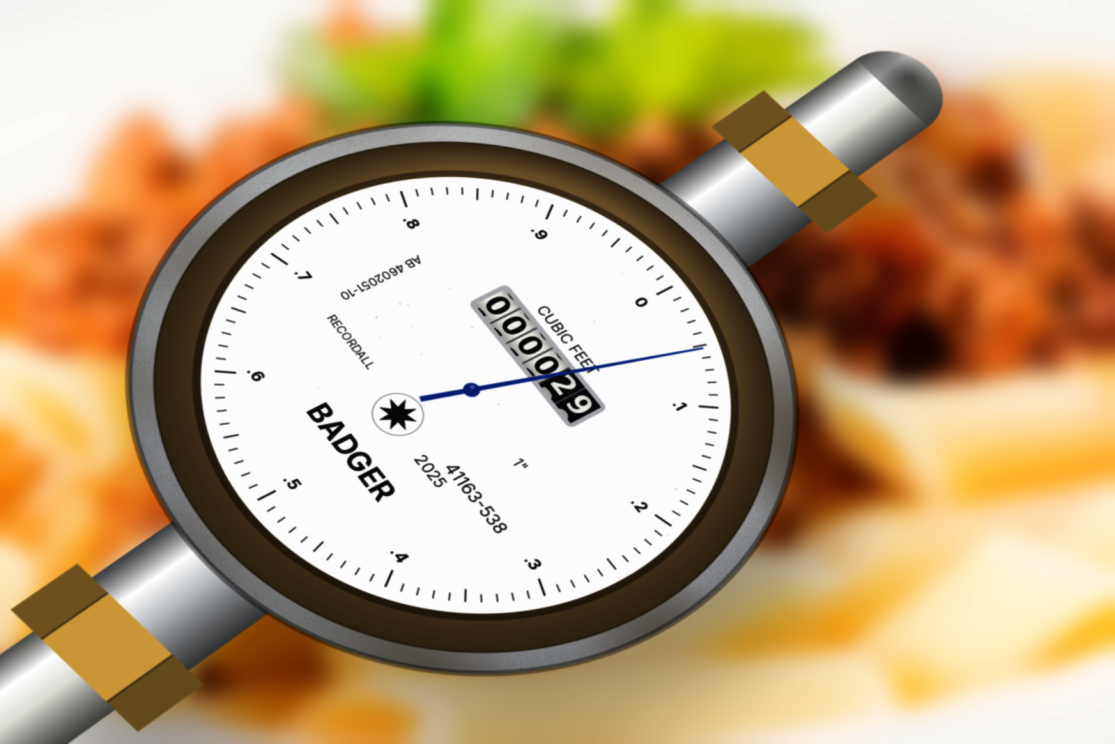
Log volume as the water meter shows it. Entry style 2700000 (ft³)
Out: 29.05 (ft³)
